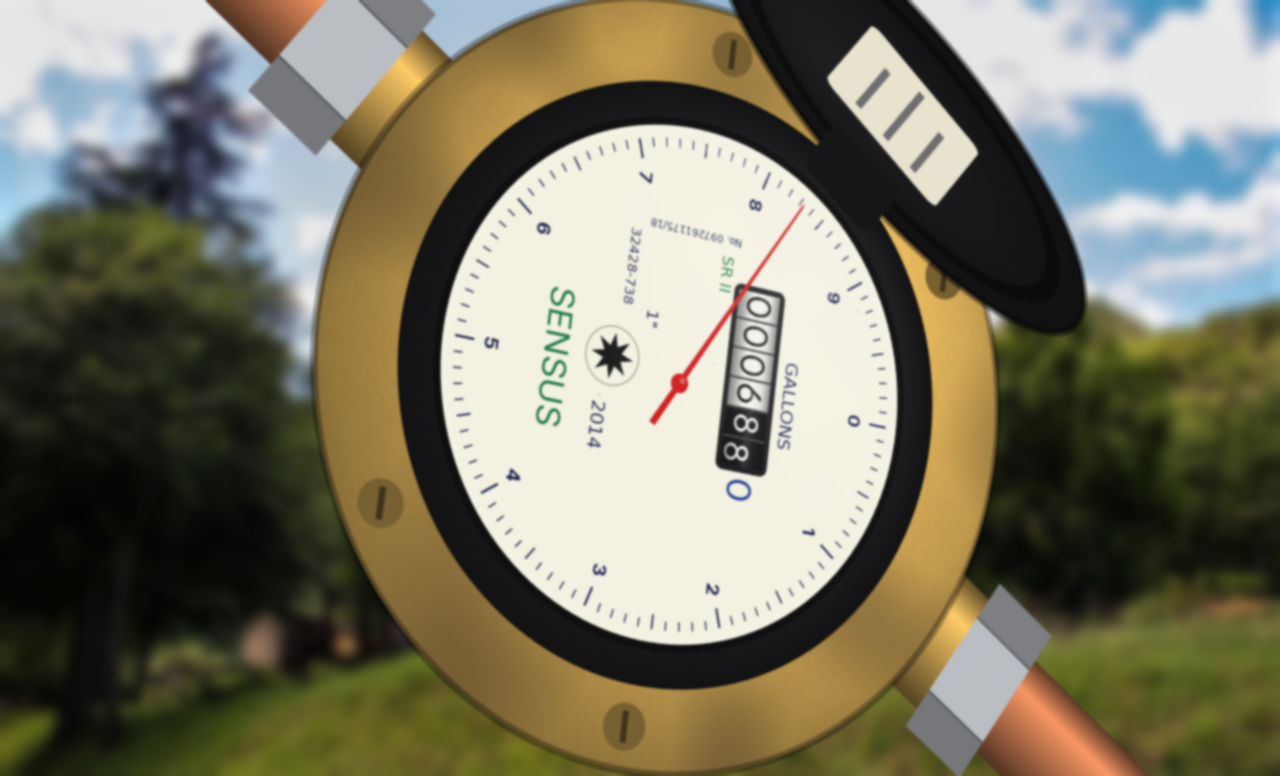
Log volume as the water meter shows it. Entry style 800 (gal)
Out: 6878.3 (gal)
